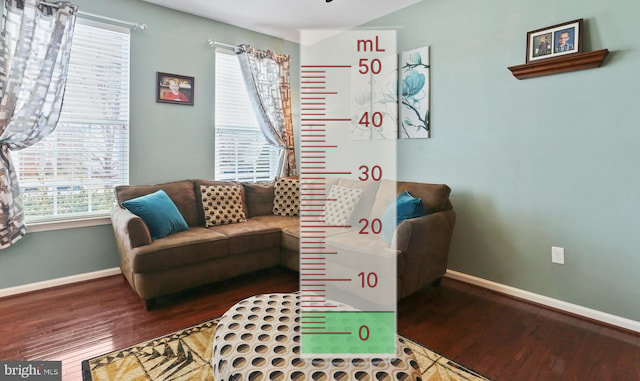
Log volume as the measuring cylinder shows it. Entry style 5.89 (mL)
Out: 4 (mL)
